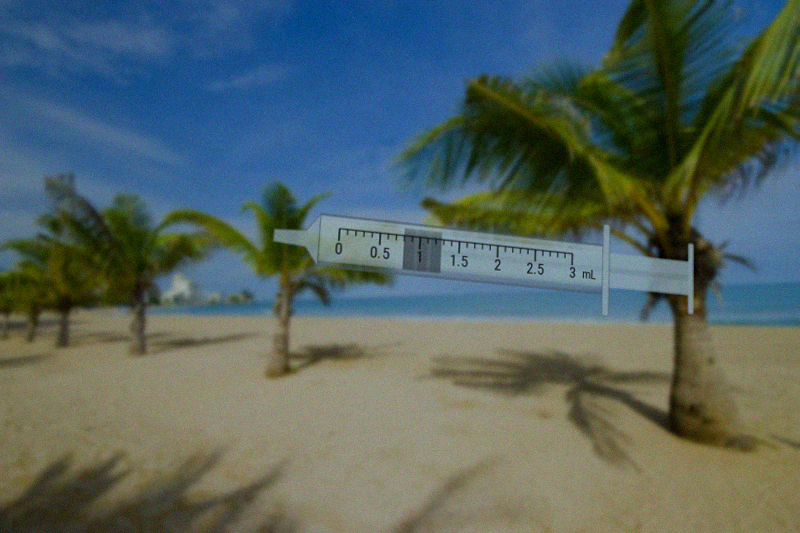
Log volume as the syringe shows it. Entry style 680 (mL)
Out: 0.8 (mL)
